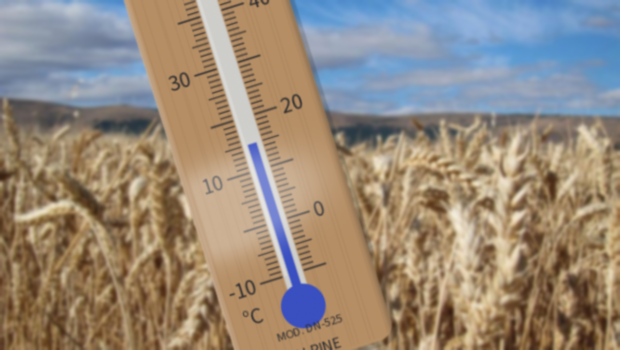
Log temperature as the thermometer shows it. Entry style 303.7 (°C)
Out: 15 (°C)
